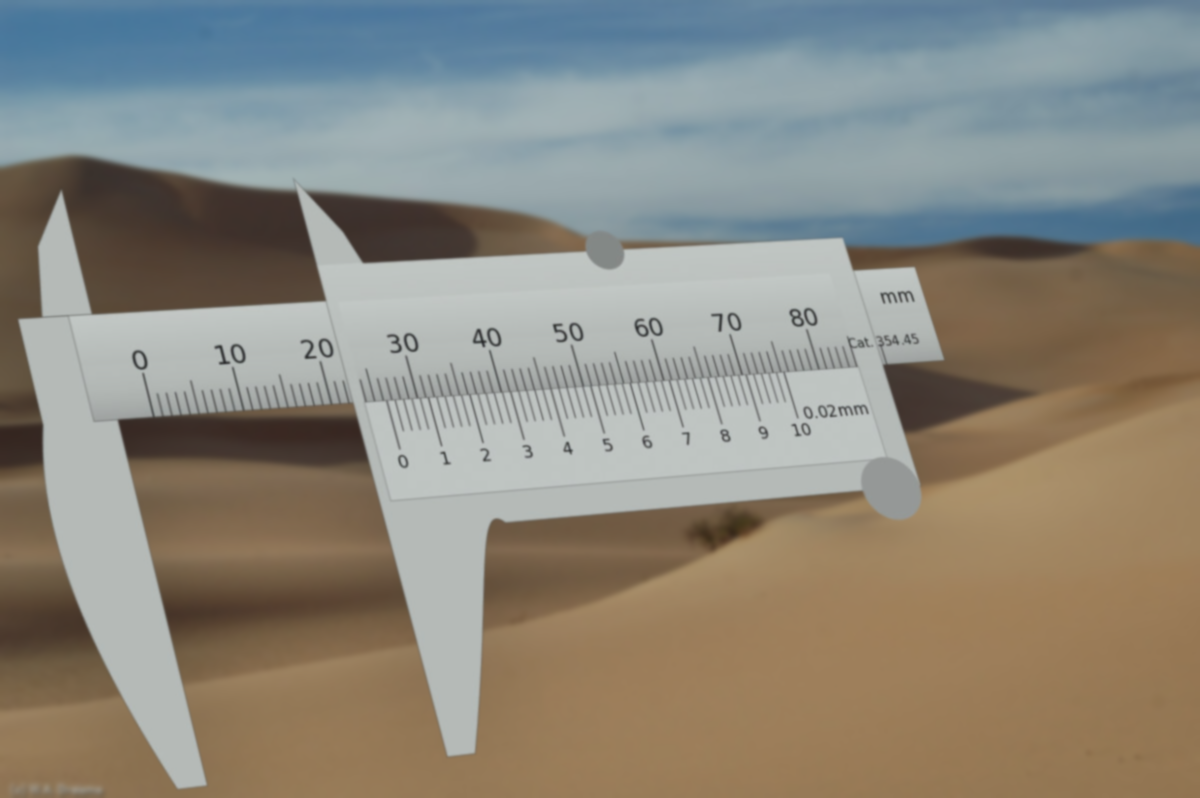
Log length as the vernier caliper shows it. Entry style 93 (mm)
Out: 26.4 (mm)
